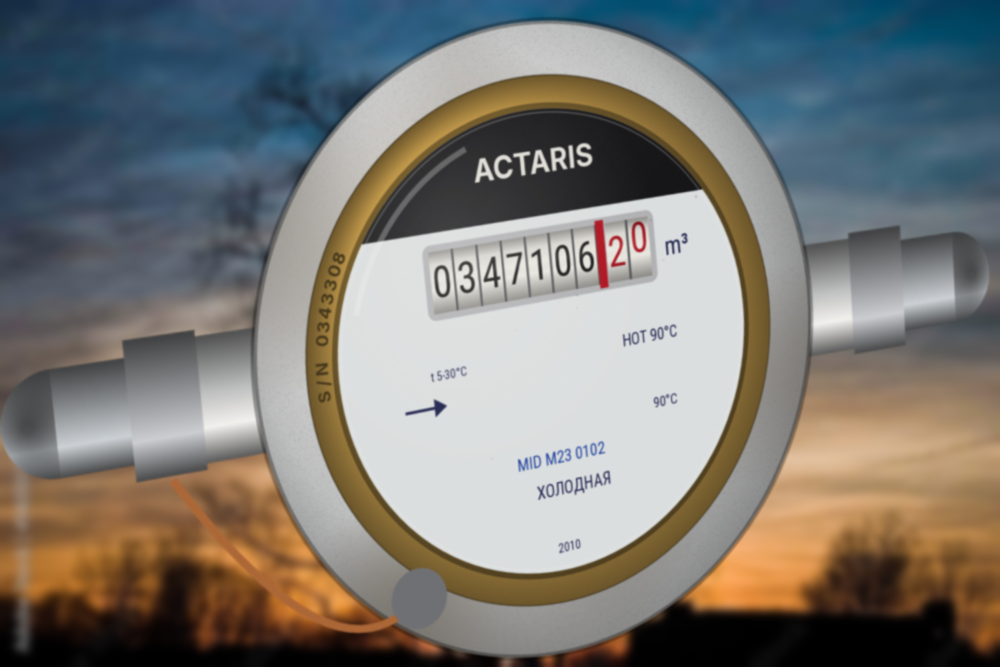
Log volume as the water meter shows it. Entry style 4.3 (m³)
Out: 347106.20 (m³)
